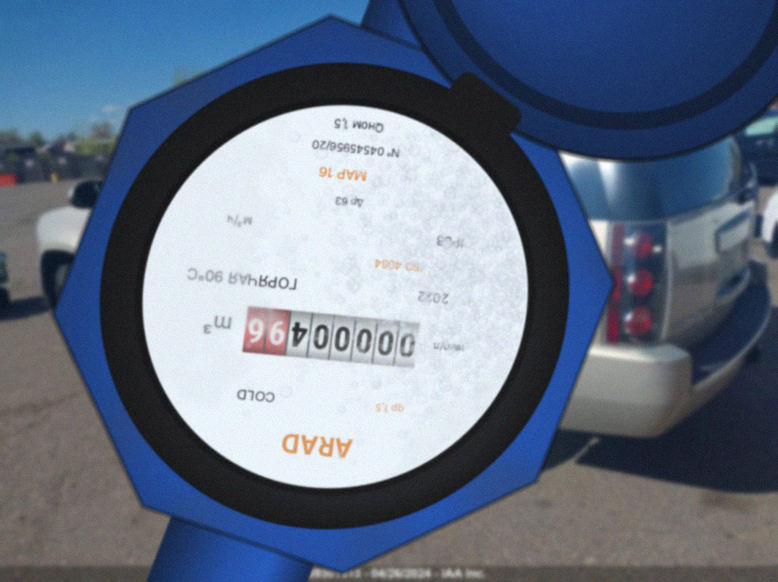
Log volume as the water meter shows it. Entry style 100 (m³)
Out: 4.96 (m³)
